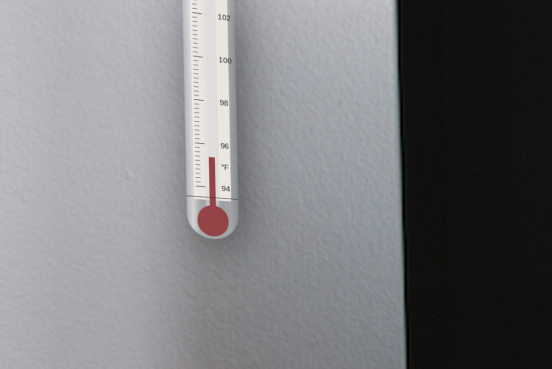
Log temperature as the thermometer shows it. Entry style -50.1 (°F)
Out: 95.4 (°F)
